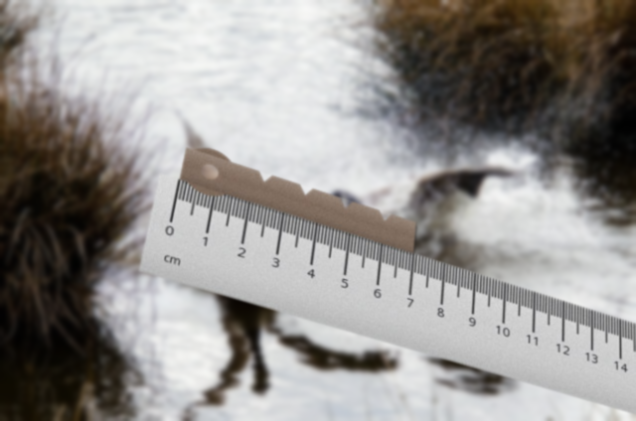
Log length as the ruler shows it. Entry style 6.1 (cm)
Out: 7 (cm)
